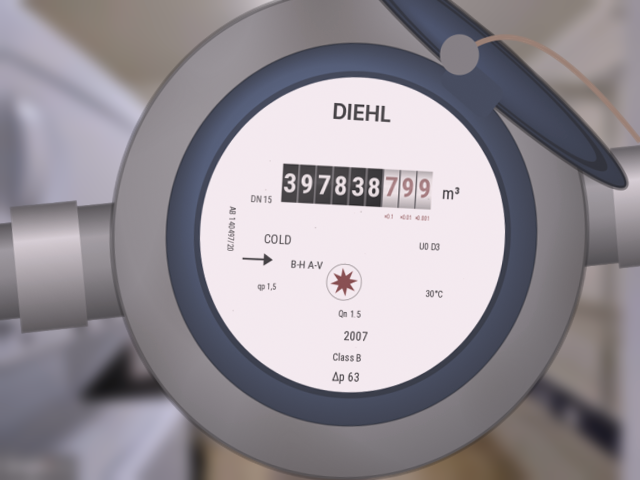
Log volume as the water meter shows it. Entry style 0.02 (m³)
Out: 397838.799 (m³)
